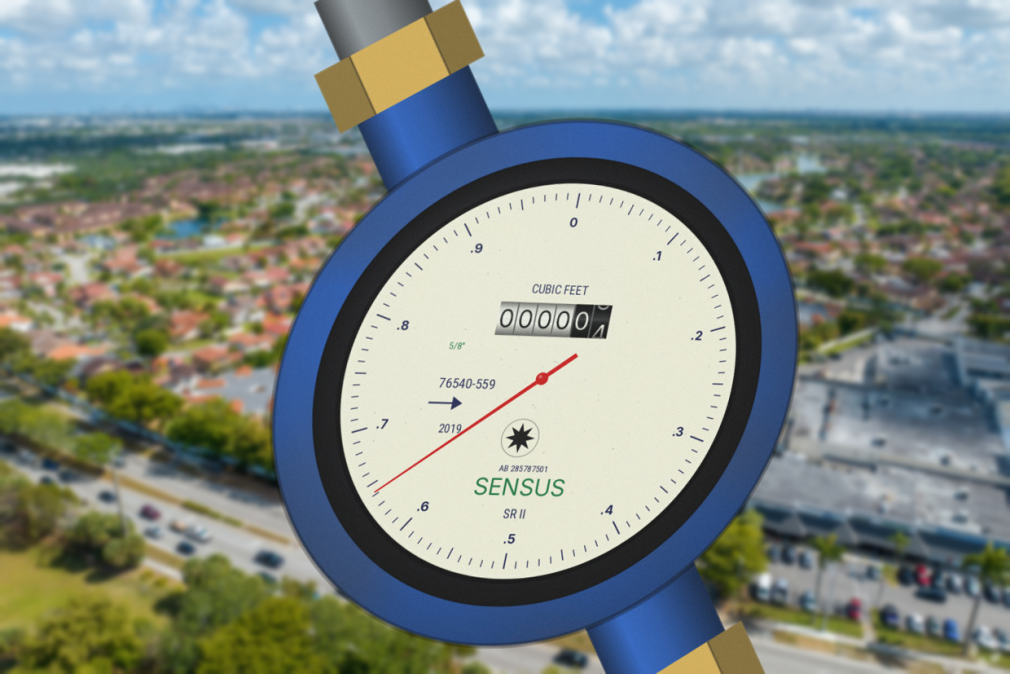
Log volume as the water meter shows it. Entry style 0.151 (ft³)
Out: 3.64 (ft³)
